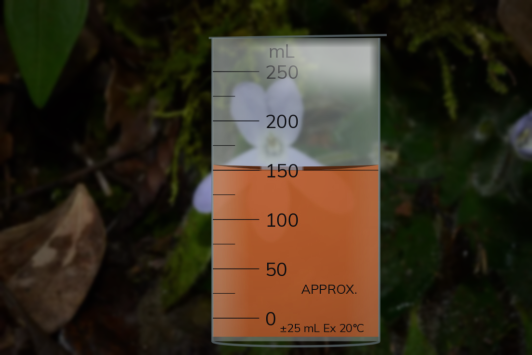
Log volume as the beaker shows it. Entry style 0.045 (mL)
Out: 150 (mL)
